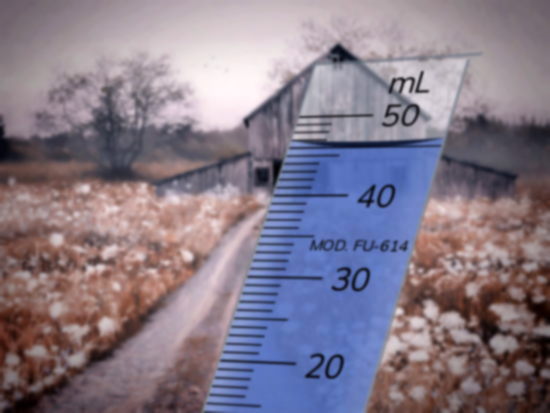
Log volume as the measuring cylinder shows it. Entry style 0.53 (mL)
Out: 46 (mL)
